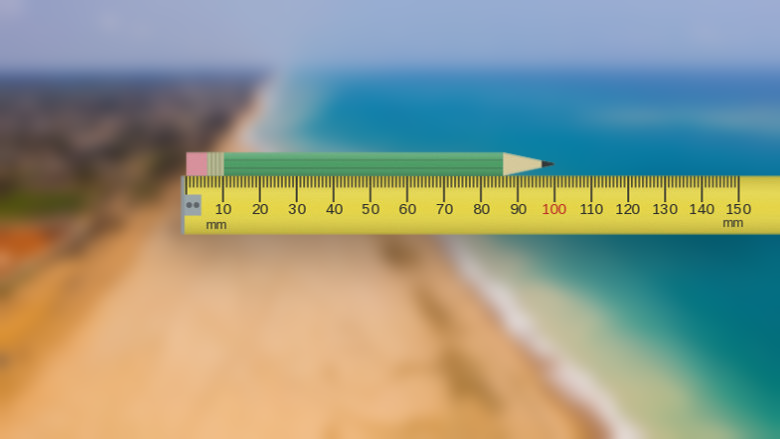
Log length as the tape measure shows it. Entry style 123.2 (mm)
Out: 100 (mm)
